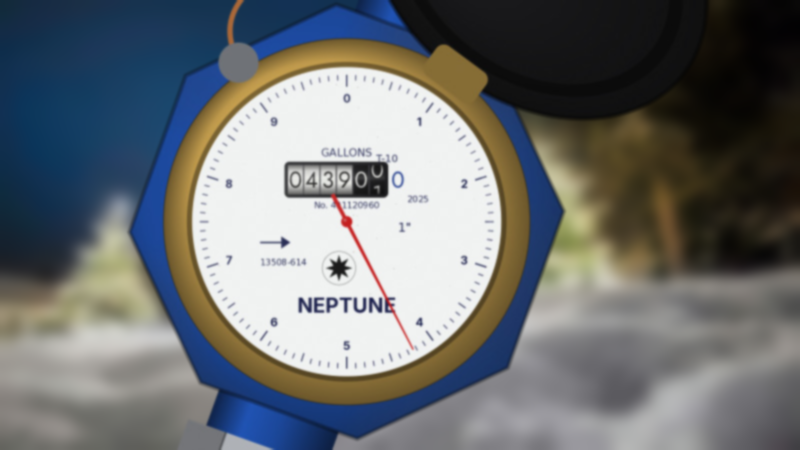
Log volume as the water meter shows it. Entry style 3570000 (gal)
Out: 439004.2 (gal)
